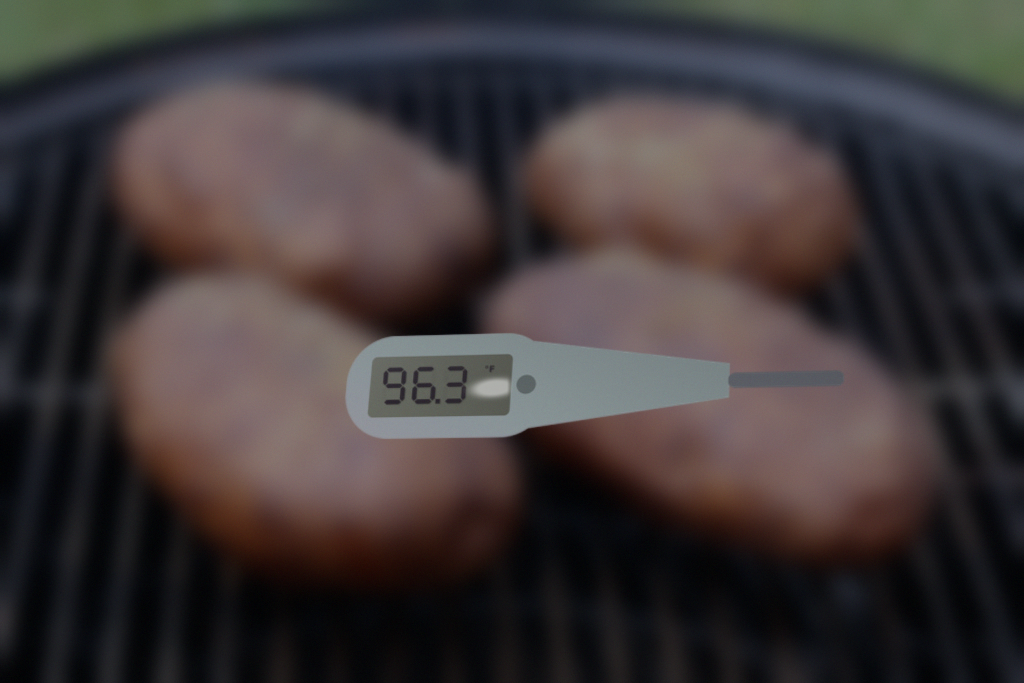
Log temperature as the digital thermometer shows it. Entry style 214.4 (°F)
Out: 96.3 (°F)
